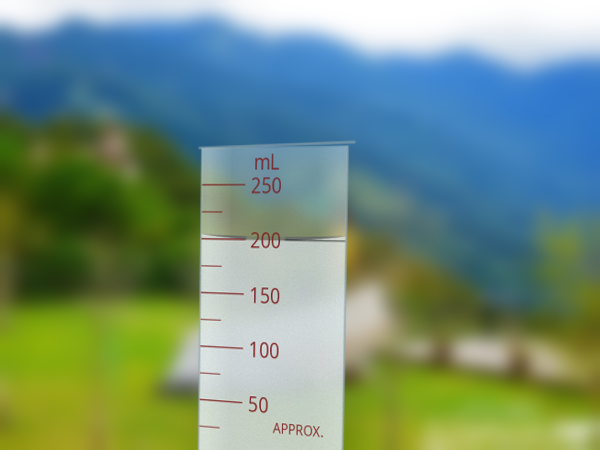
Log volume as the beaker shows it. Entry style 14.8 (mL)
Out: 200 (mL)
